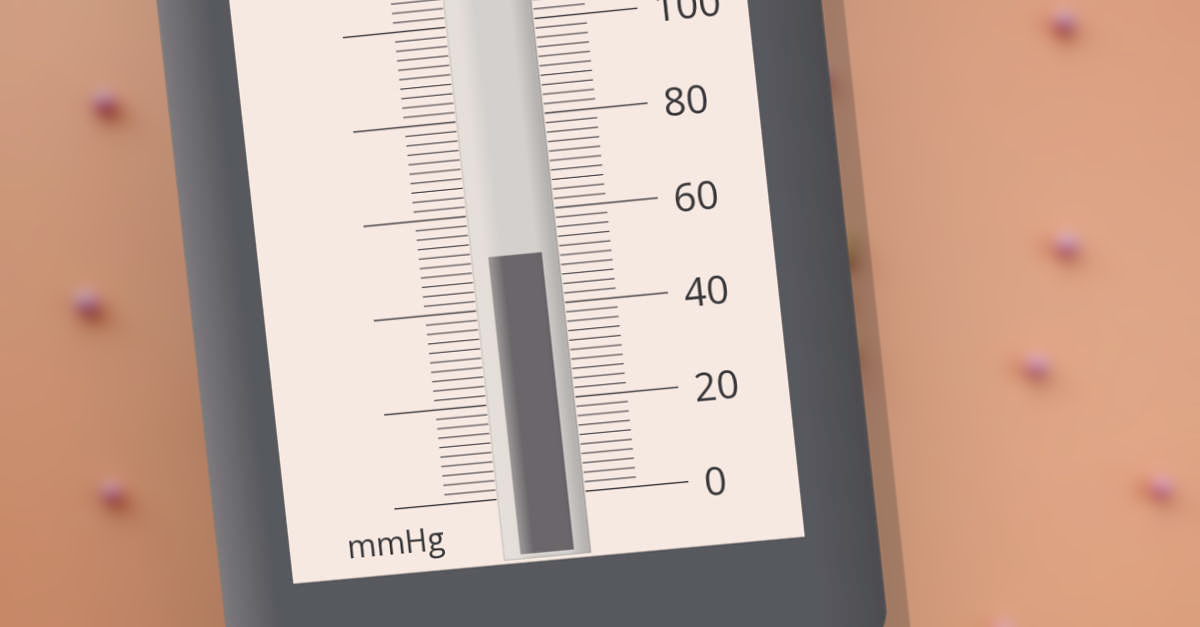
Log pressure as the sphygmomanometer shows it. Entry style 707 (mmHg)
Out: 51 (mmHg)
